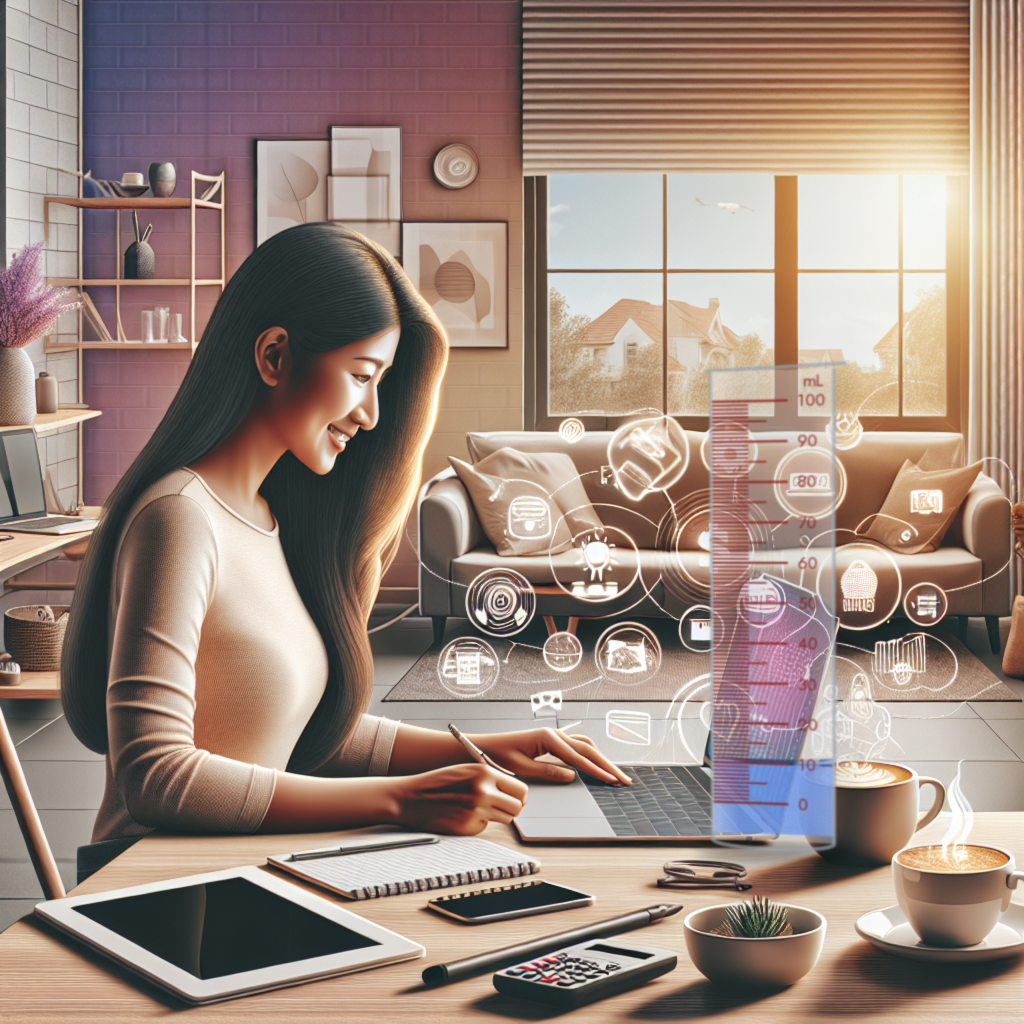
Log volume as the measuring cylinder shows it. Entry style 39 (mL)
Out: 10 (mL)
